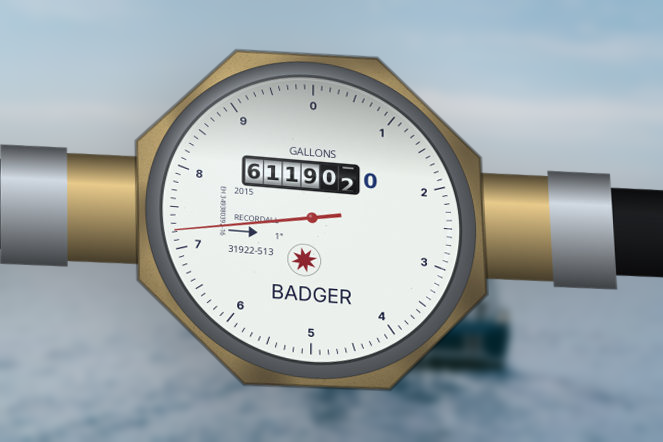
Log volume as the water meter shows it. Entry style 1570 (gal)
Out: 6119017.2 (gal)
